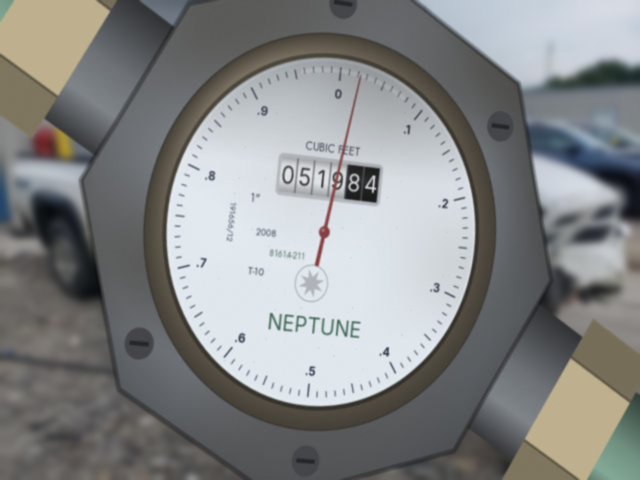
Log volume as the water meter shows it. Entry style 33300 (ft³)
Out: 51984.02 (ft³)
